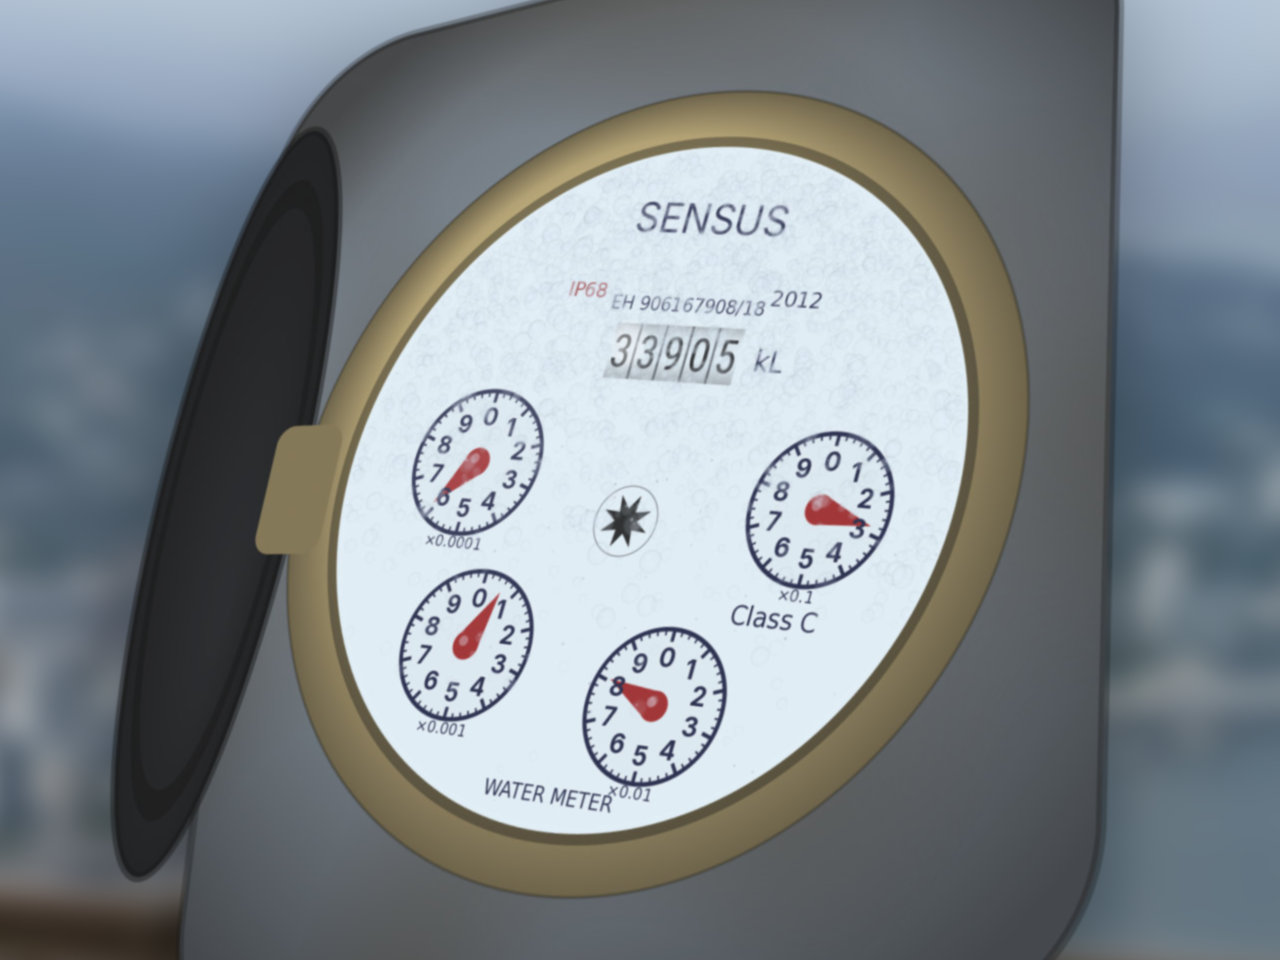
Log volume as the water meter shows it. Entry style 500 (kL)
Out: 33905.2806 (kL)
